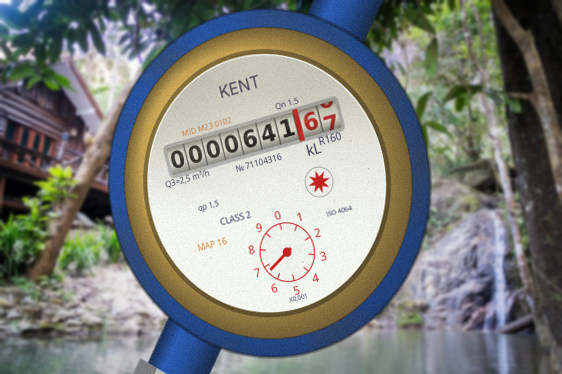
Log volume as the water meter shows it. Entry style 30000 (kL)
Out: 641.666 (kL)
